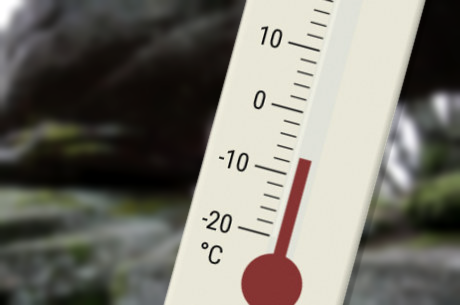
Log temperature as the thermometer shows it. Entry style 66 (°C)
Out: -7 (°C)
